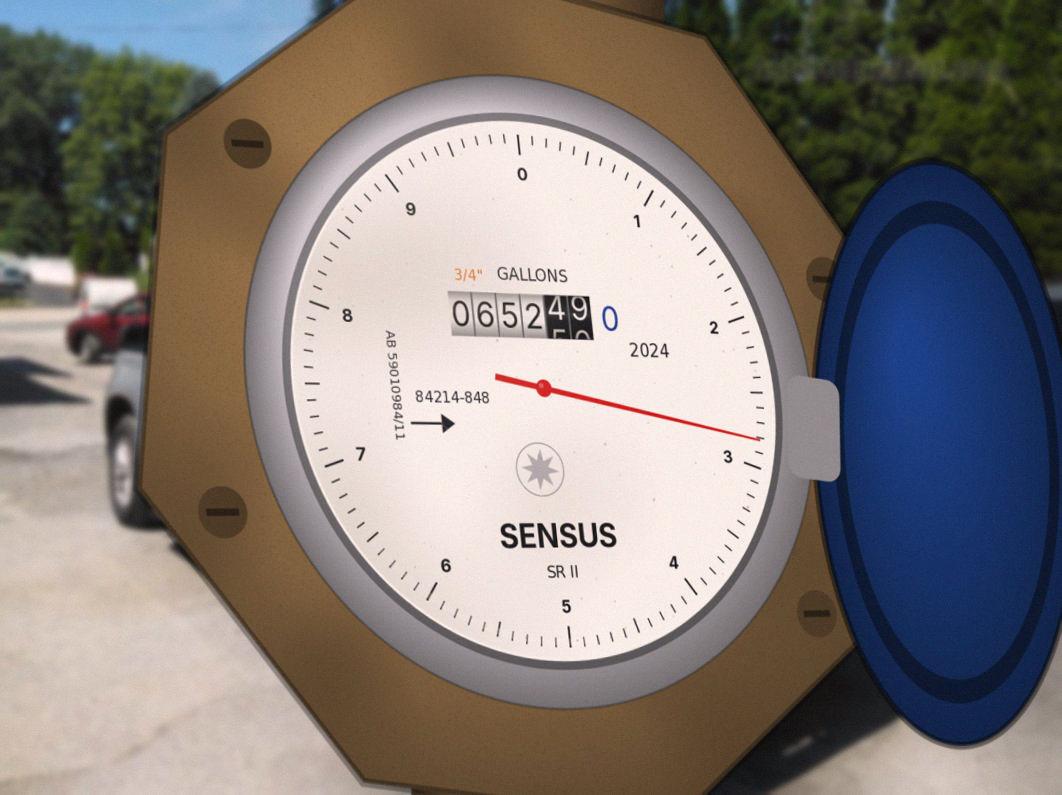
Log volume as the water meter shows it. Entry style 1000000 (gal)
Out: 652492.8 (gal)
